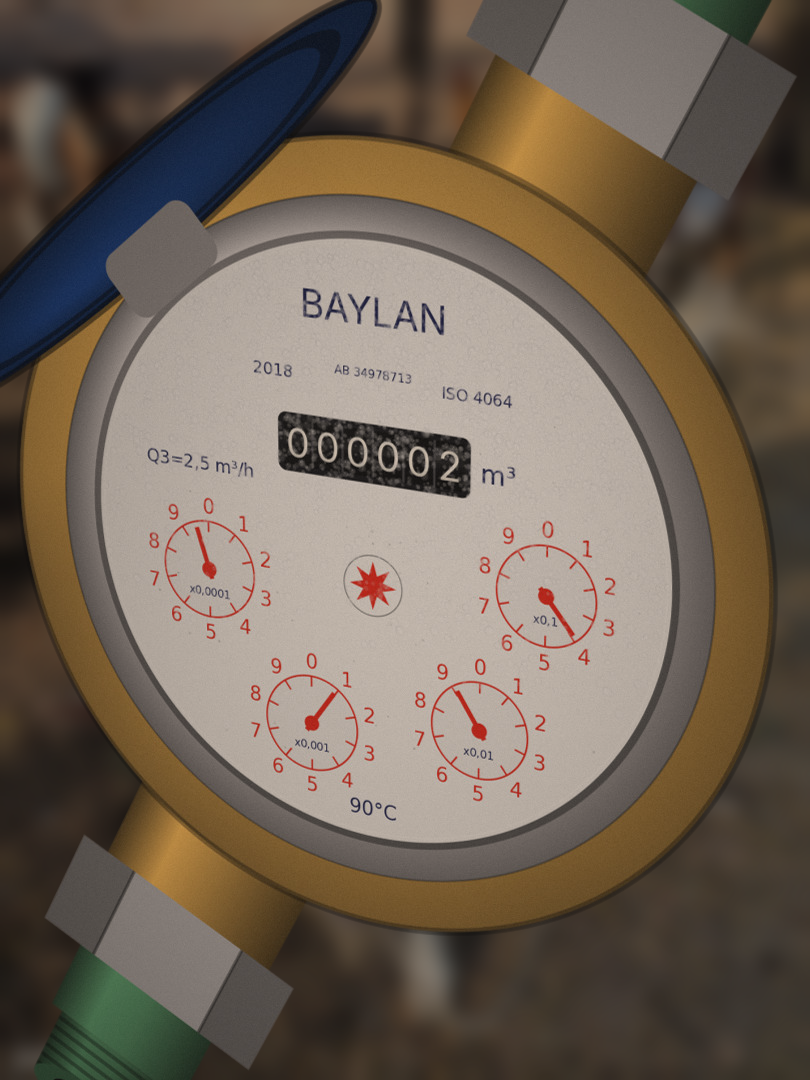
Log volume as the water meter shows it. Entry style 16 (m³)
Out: 2.3909 (m³)
